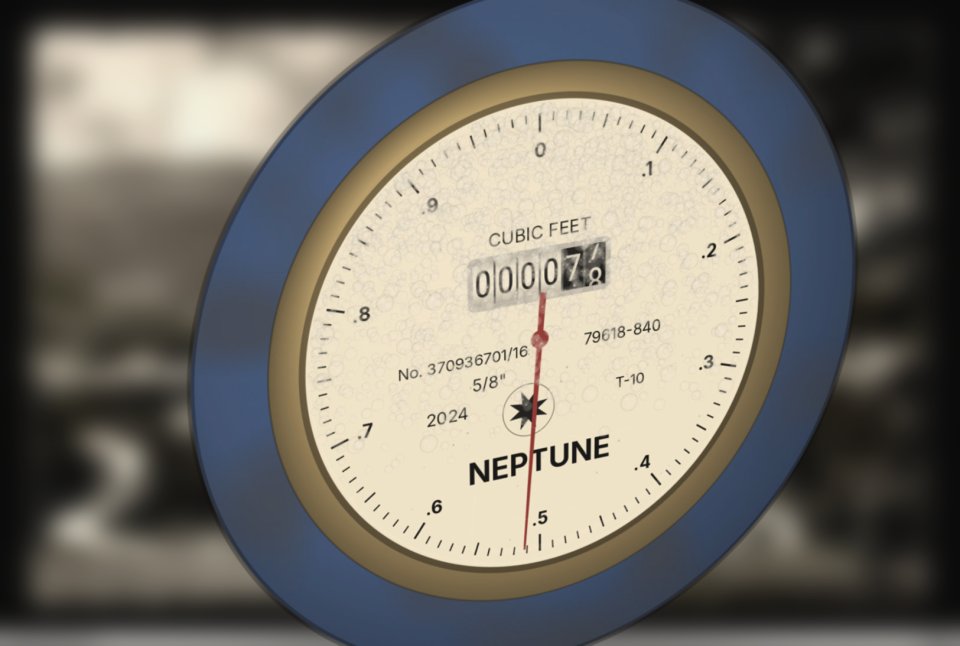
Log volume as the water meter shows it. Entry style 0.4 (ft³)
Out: 77.51 (ft³)
